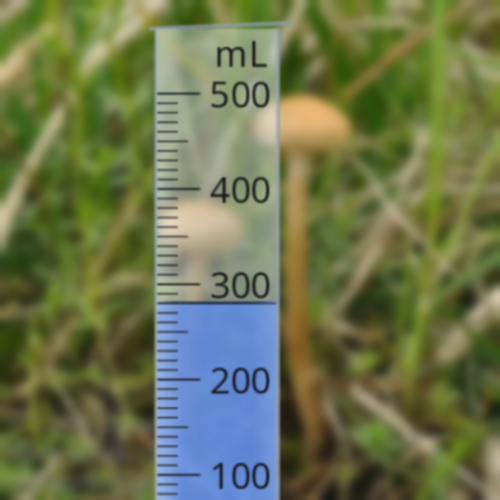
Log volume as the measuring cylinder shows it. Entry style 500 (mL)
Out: 280 (mL)
